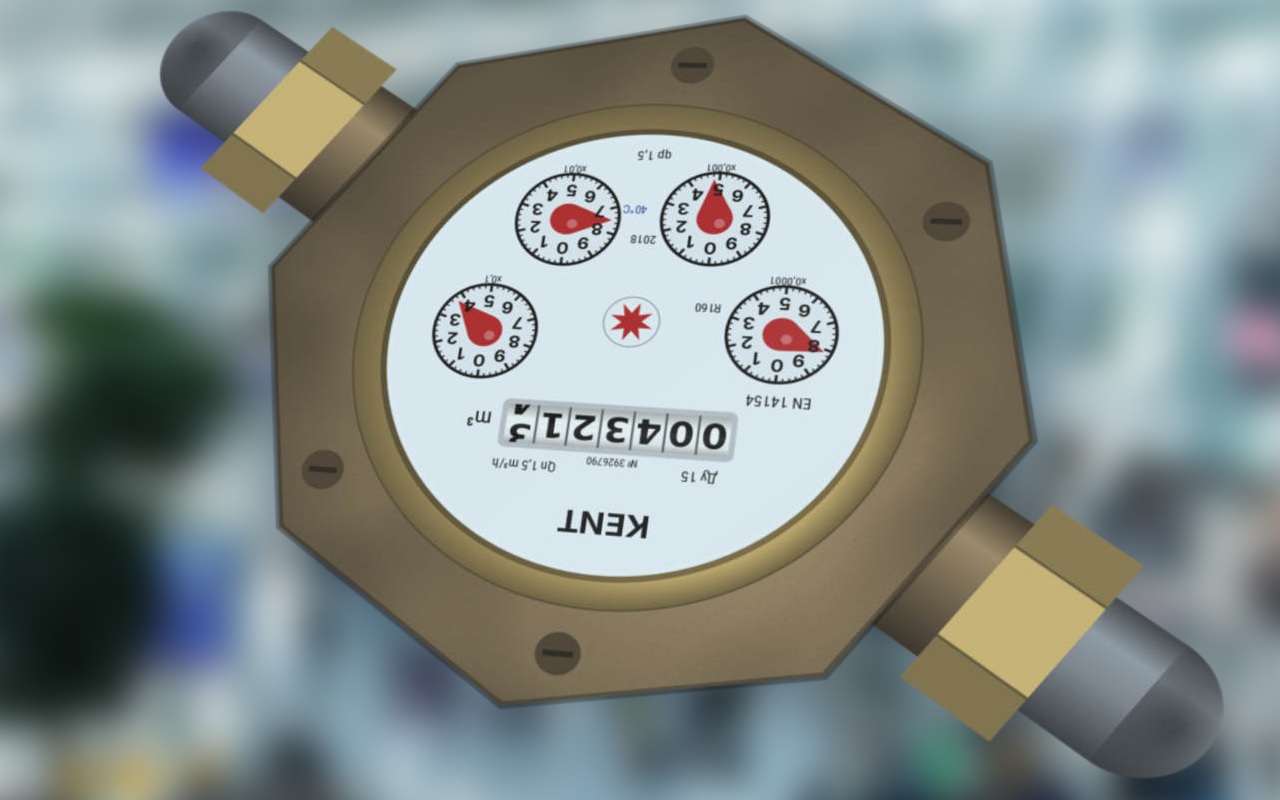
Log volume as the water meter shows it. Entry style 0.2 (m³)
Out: 43213.3748 (m³)
